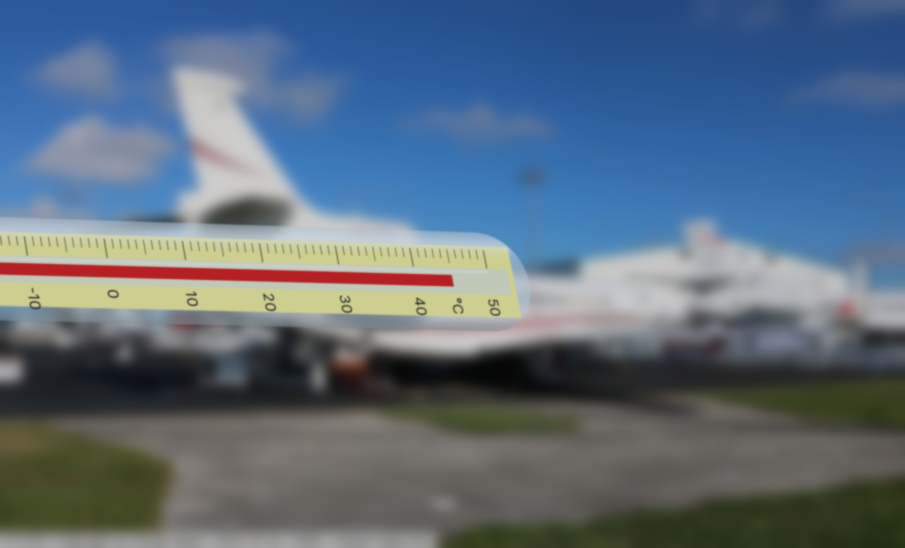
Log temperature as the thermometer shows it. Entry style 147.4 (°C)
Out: 45 (°C)
